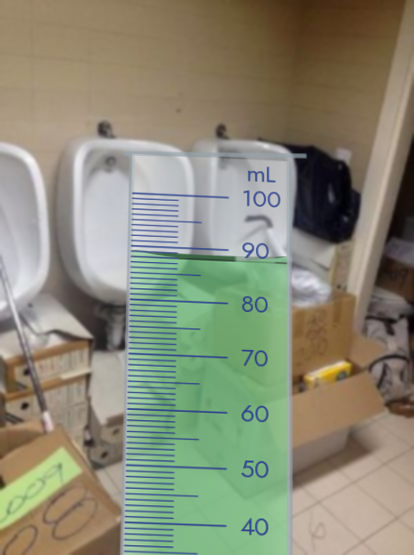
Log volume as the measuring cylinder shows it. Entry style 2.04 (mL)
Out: 88 (mL)
